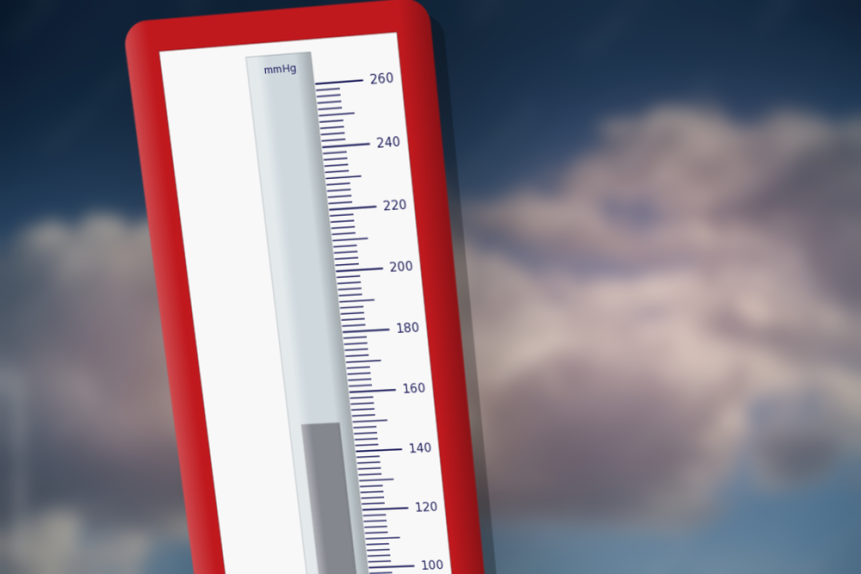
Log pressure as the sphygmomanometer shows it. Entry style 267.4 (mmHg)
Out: 150 (mmHg)
